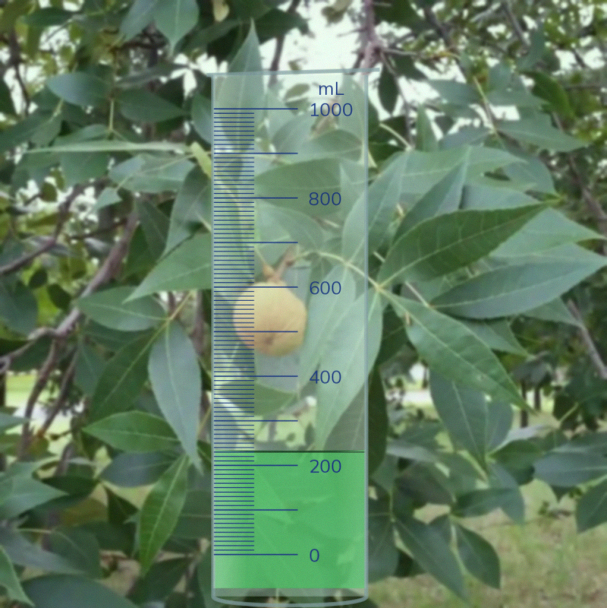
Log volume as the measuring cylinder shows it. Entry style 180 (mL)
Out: 230 (mL)
